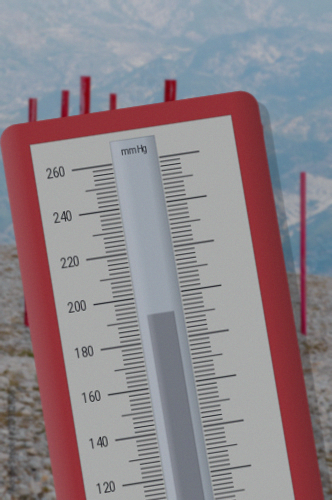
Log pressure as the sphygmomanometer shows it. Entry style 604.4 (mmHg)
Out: 192 (mmHg)
